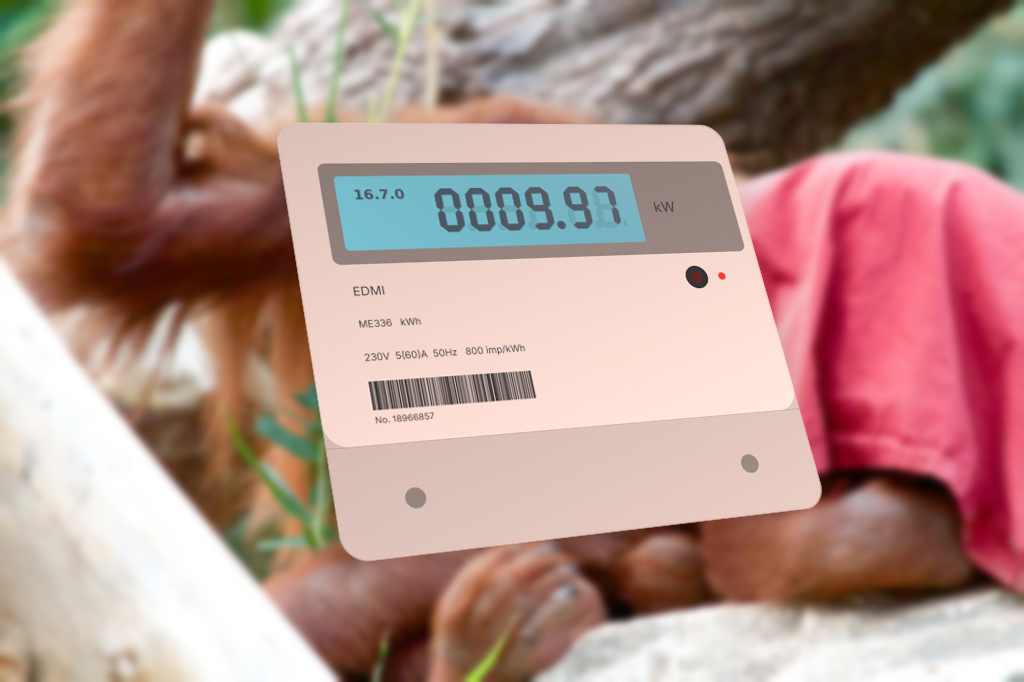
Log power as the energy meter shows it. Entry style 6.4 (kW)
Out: 9.97 (kW)
